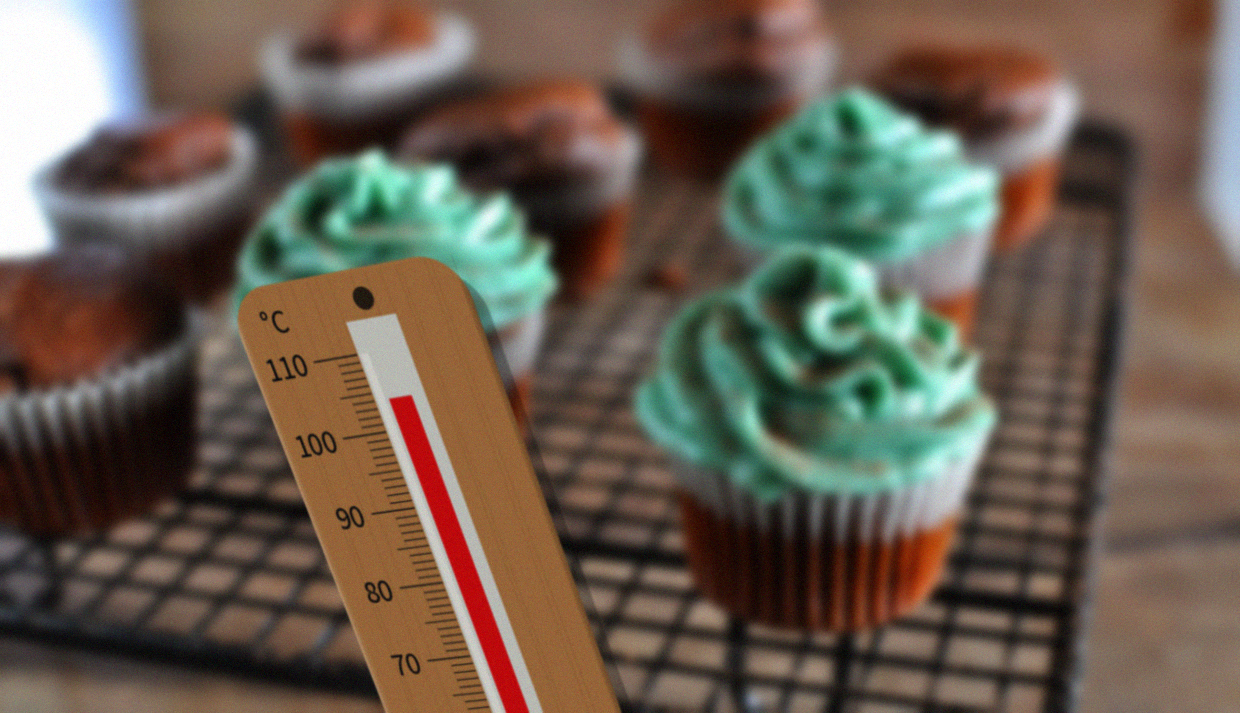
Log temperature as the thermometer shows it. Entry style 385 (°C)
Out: 104 (°C)
